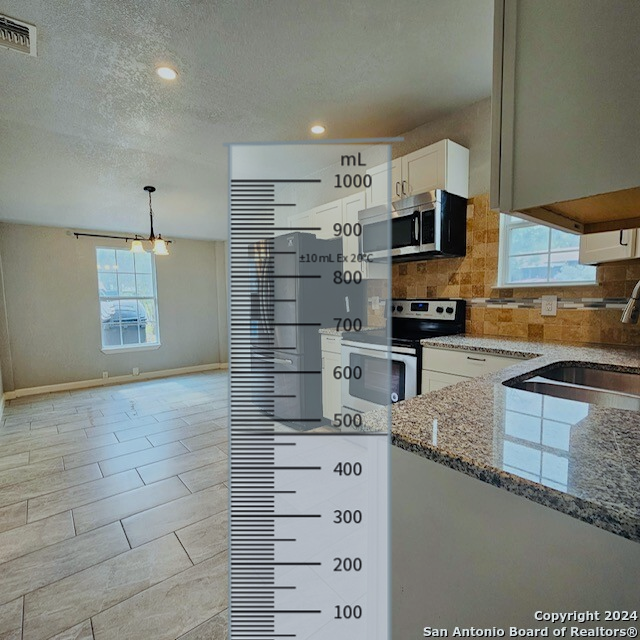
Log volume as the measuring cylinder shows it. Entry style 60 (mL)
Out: 470 (mL)
